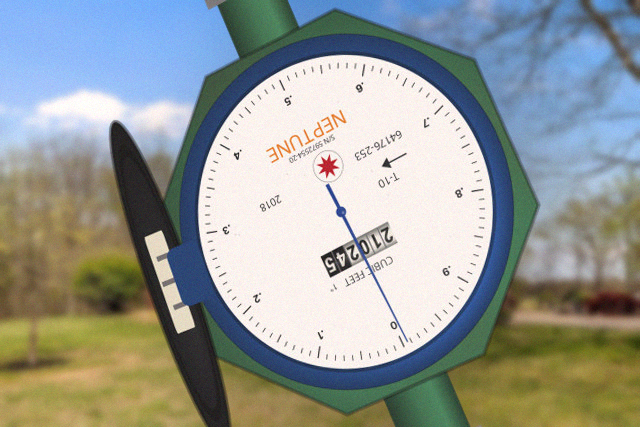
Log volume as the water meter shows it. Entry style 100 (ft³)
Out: 210244.99 (ft³)
